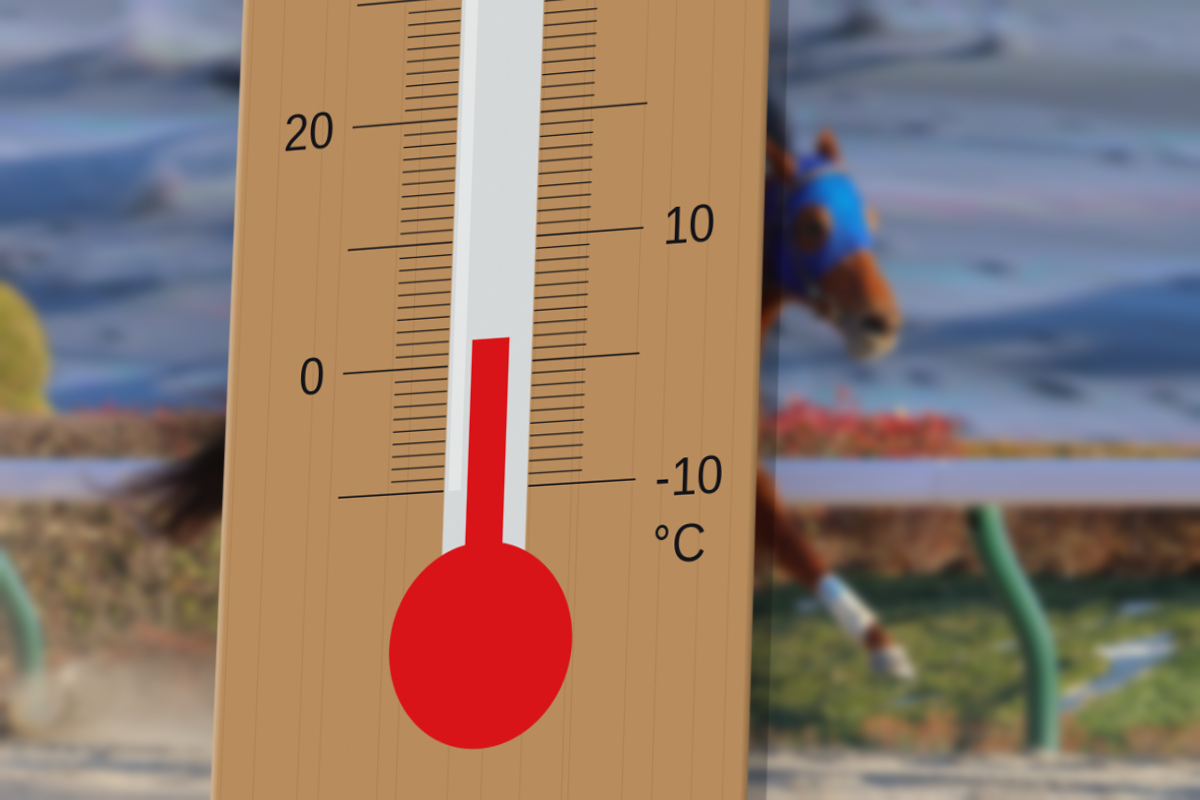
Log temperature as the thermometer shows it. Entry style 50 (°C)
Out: 2 (°C)
